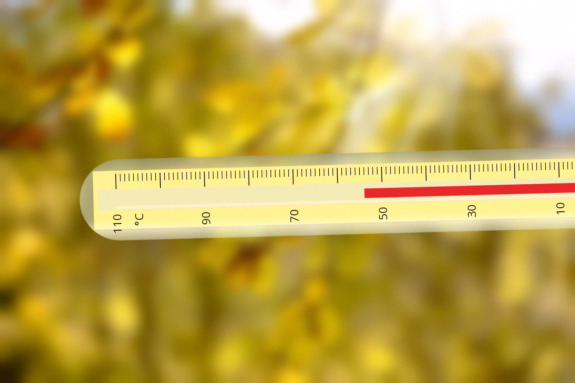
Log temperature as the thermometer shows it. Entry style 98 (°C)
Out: 54 (°C)
